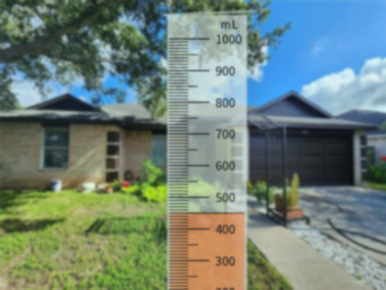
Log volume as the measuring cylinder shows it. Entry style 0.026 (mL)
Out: 450 (mL)
